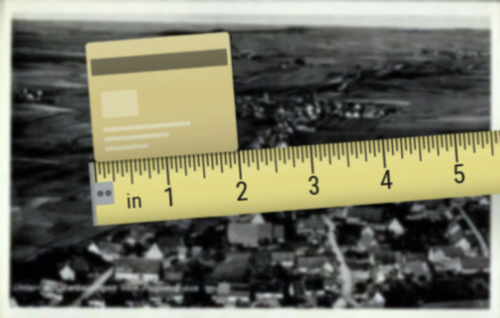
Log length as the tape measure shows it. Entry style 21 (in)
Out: 2 (in)
